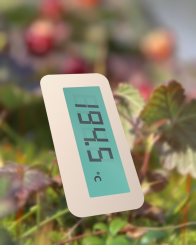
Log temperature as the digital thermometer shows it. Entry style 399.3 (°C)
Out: 194.5 (°C)
